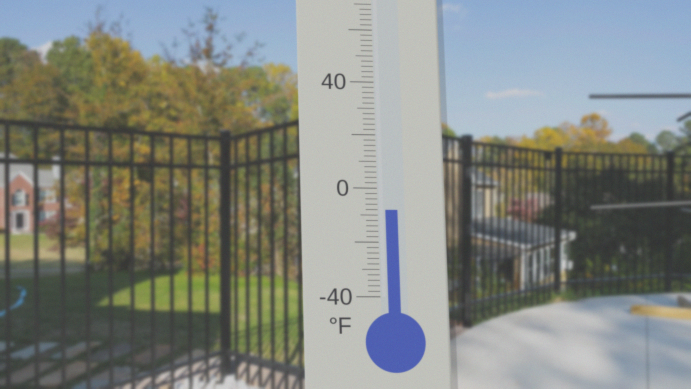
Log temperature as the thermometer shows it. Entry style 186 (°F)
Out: -8 (°F)
